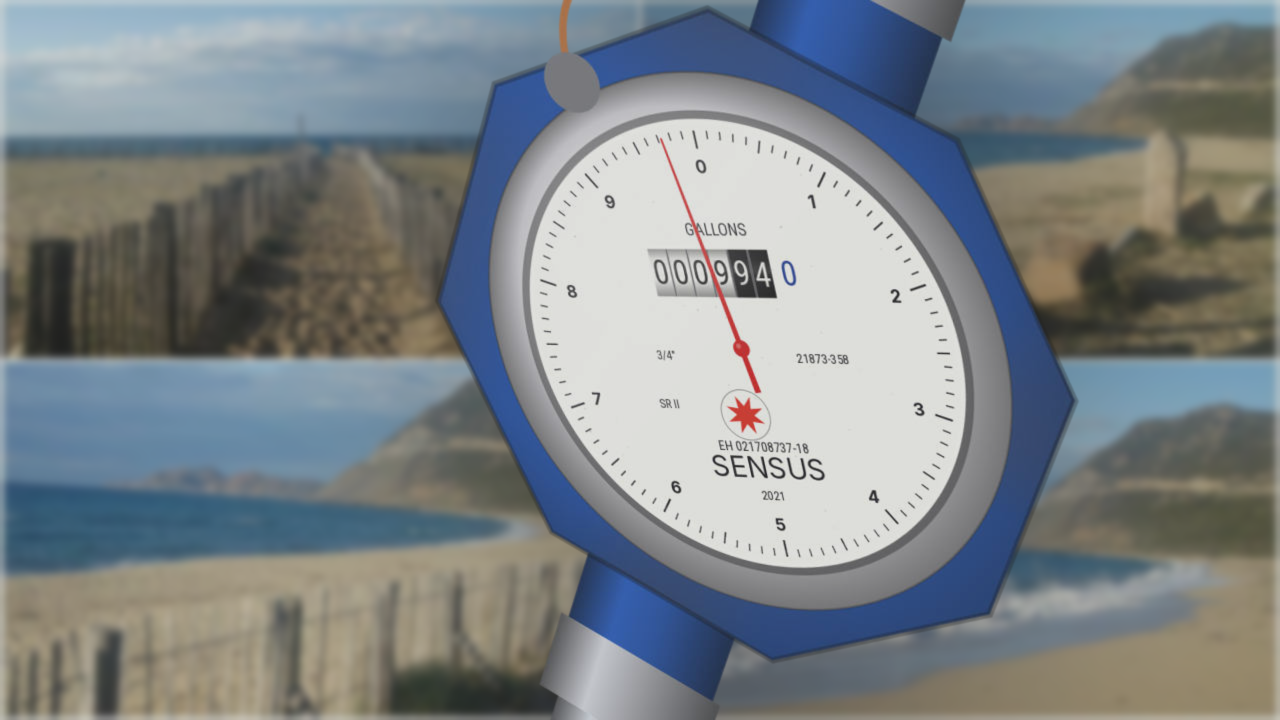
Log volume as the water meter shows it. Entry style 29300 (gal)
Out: 9939.7 (gal)
